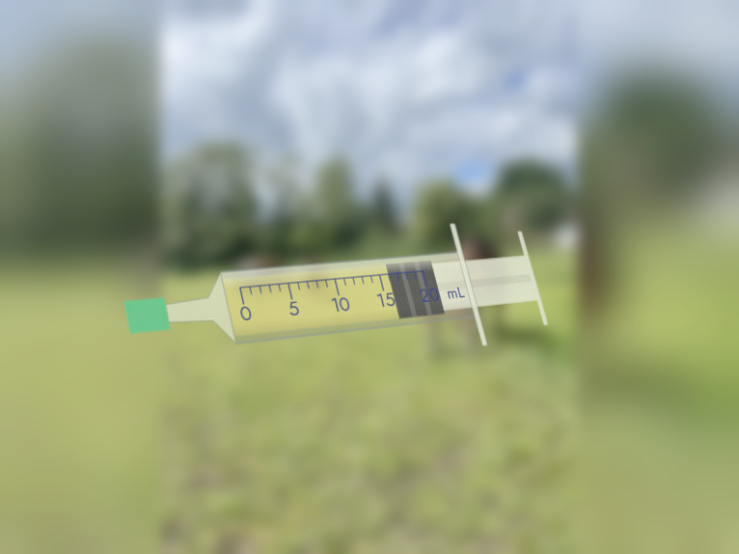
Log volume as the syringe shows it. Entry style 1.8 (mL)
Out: 16 (mL)
